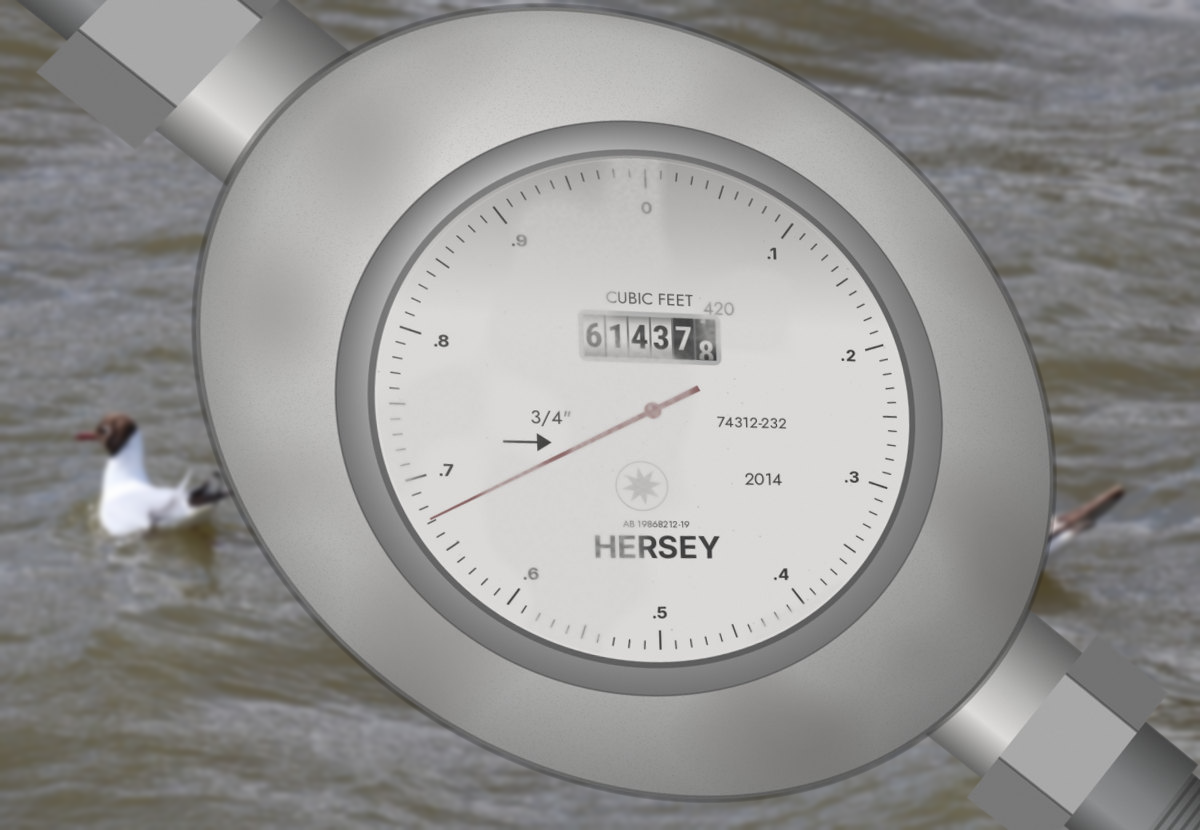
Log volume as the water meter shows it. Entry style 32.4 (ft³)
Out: 614377.67 (ft³)
